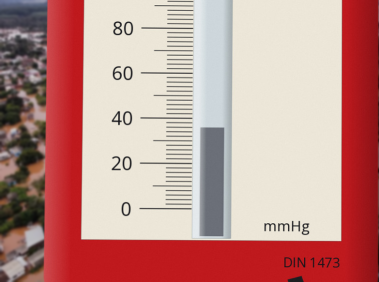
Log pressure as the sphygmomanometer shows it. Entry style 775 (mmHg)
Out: 36 (mmHg)
